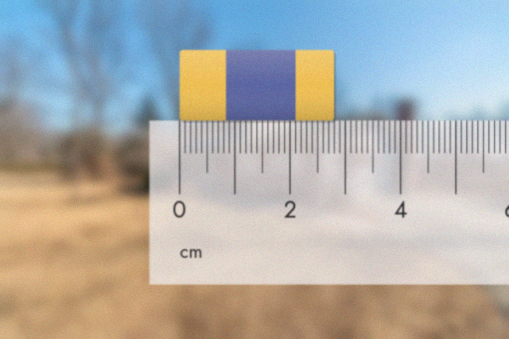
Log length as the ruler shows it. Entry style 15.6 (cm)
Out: 2.8 (cm)
